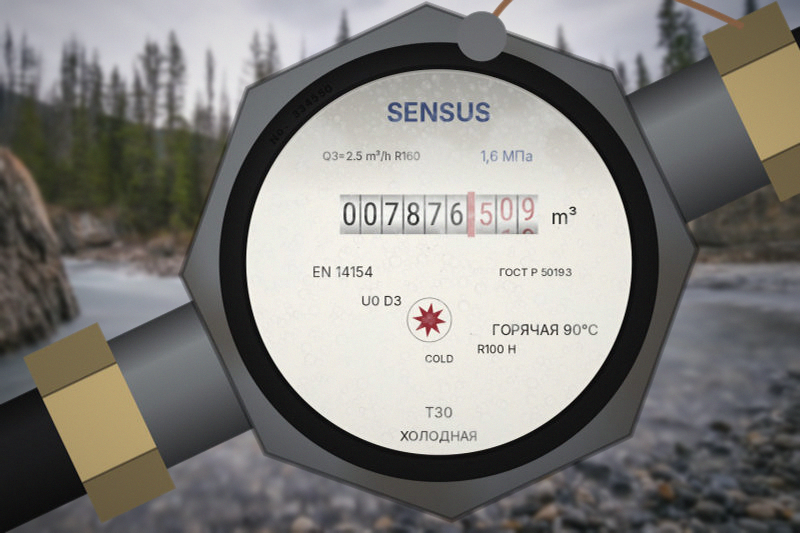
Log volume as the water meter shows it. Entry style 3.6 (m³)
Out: 7876.509 (m³)
